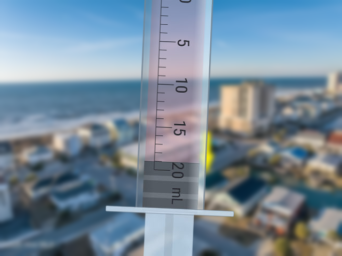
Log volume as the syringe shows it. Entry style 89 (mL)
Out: 19 (mL)
